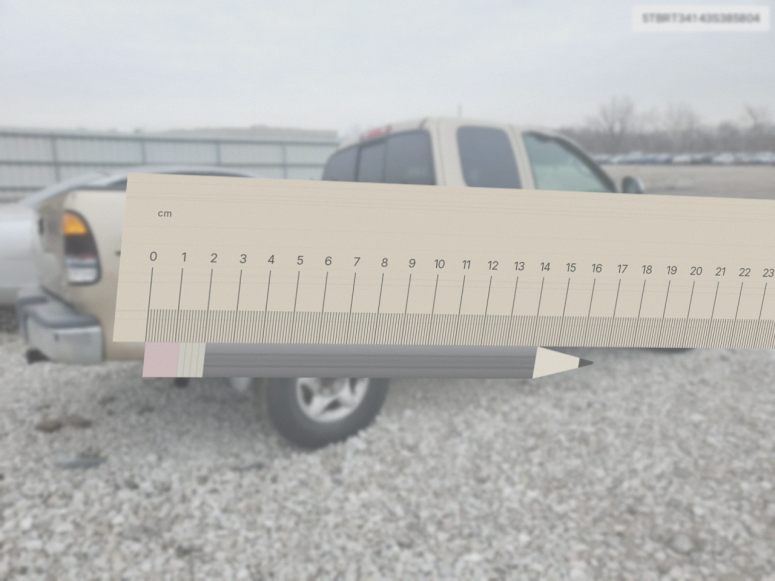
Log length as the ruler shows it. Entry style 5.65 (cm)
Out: 16.5 (cm)
